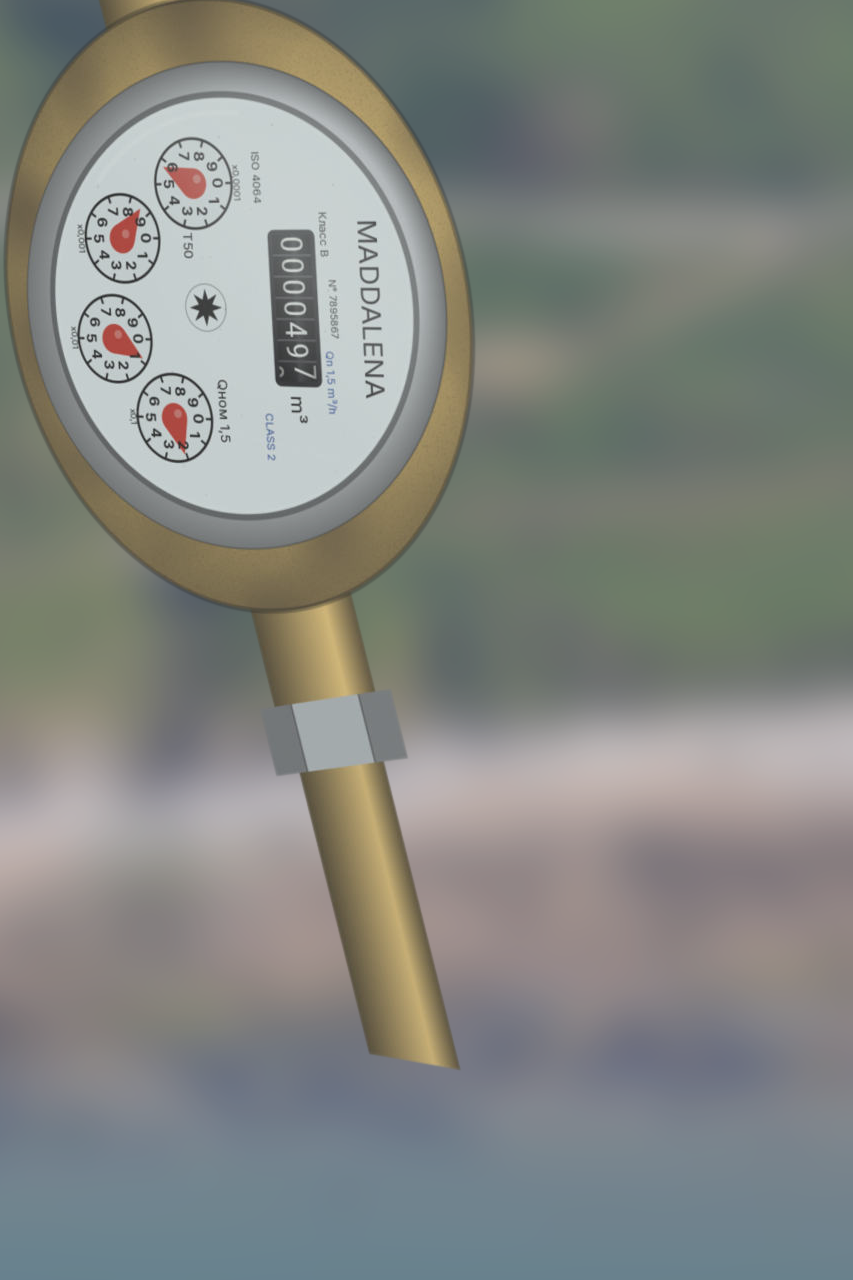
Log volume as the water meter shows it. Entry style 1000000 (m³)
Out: 497.2085 (m³)
